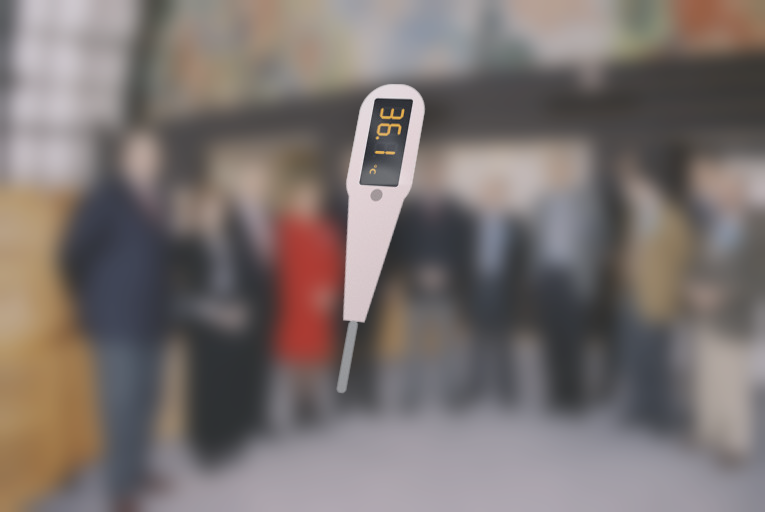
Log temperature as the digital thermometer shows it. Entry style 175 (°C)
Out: 36.1 (°C)
